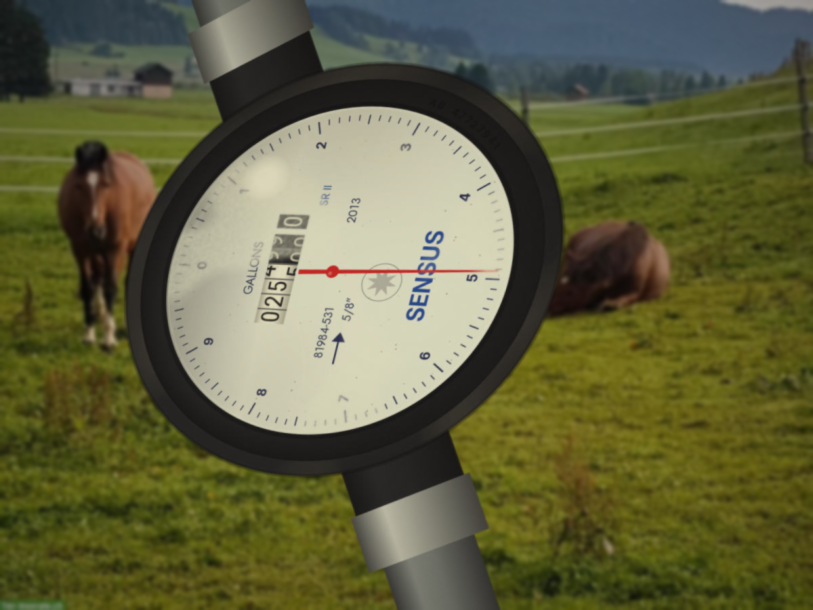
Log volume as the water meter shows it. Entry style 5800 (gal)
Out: 254994.9 (gal)
